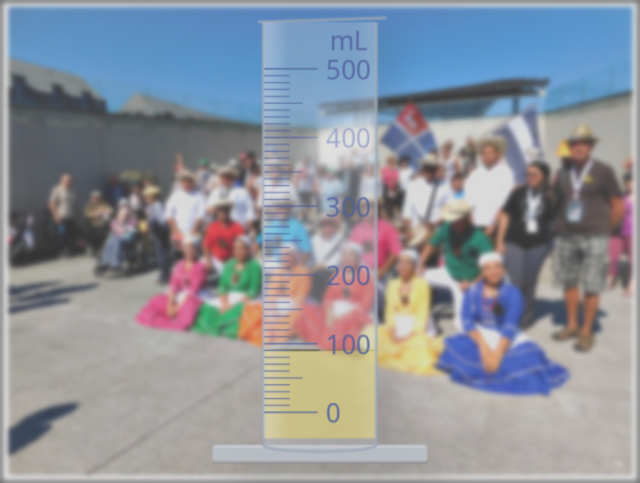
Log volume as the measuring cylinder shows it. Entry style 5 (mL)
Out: 90 (mL)
